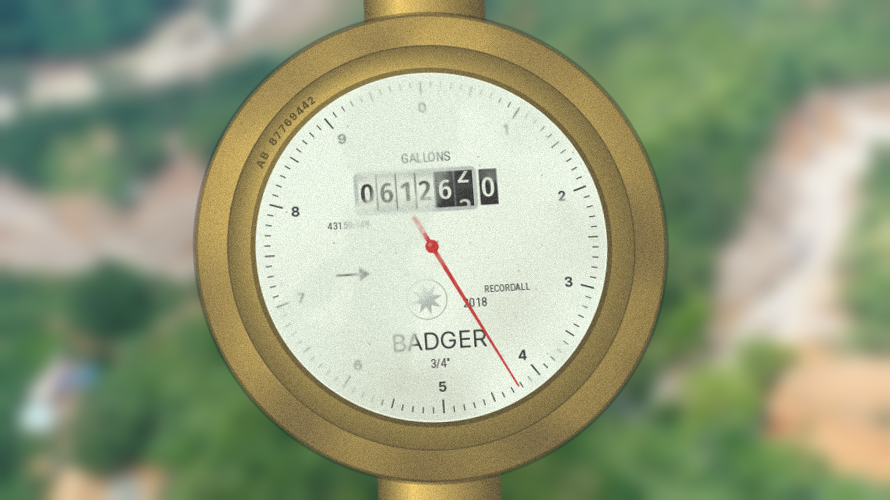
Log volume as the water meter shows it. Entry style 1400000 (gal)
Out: 612624.2 (gal)
